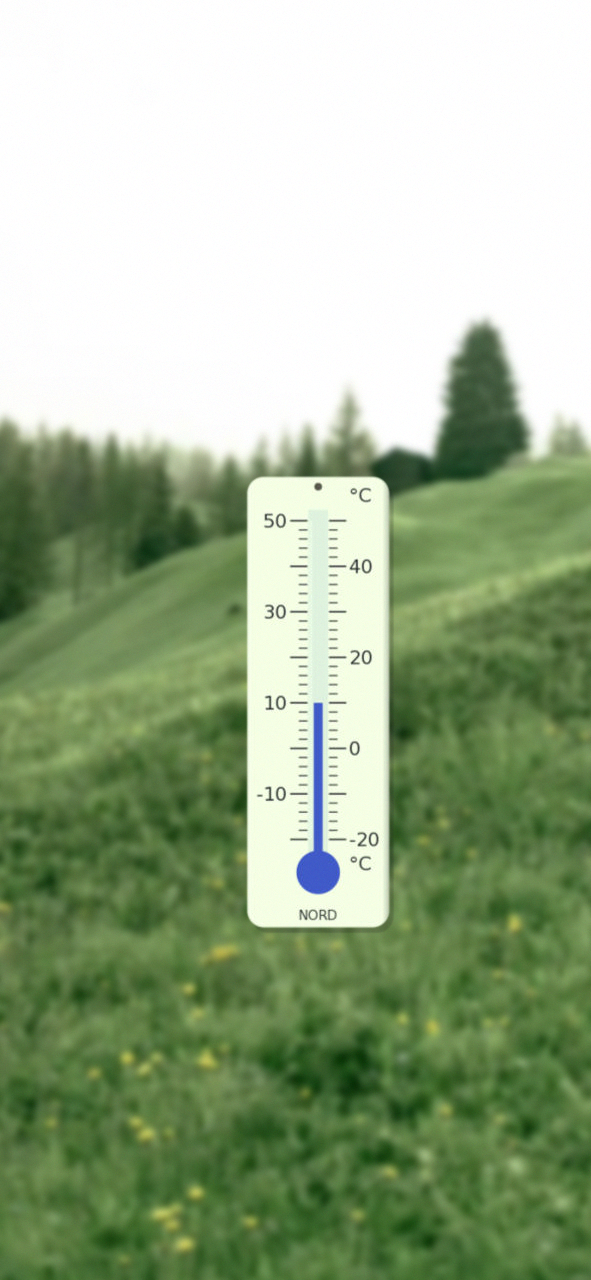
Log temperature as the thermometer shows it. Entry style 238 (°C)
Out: 10 (°C)
